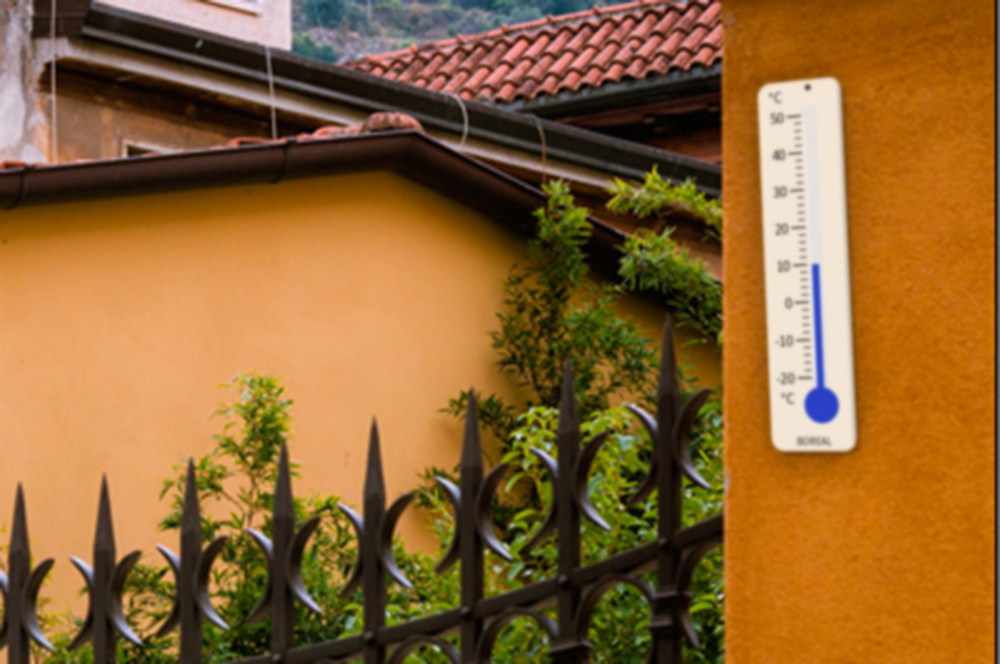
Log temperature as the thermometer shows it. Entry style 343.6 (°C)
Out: 10 (°C)
